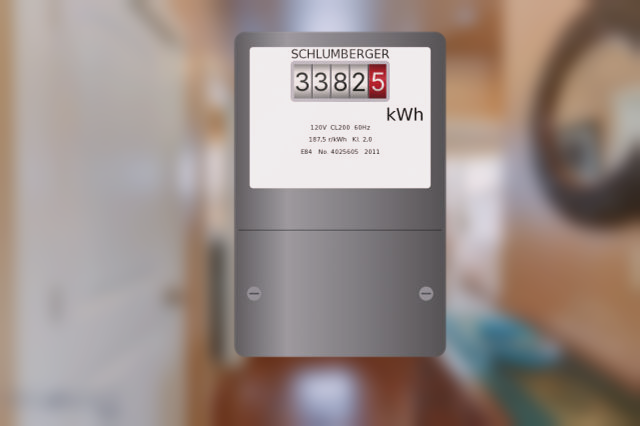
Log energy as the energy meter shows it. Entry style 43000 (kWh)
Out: 3382.5 (kWh)
